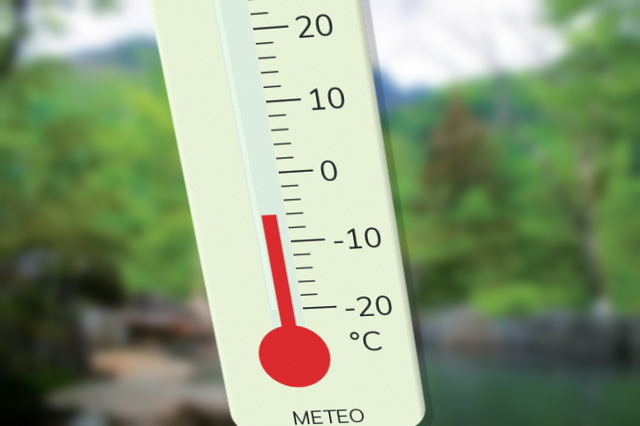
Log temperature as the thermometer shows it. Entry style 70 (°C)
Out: -6 (°C)
